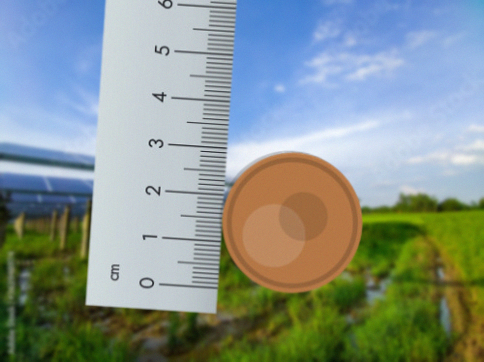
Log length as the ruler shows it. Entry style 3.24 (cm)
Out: 3 (cm)
